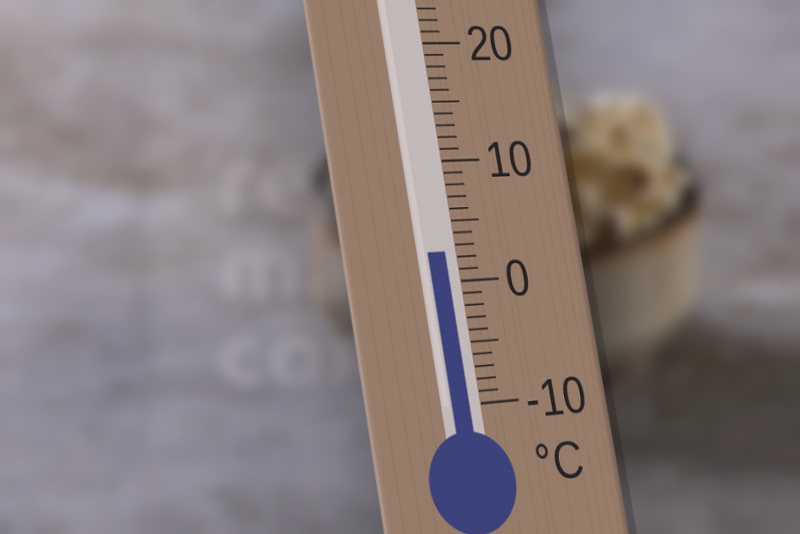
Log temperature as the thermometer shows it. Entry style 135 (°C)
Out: 2.5 (°C)
